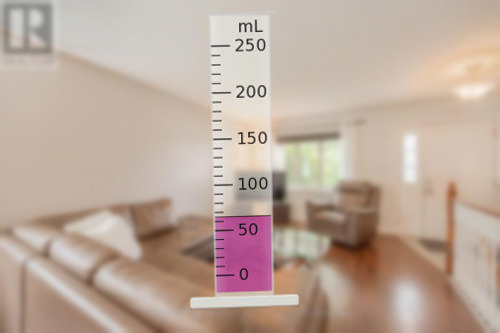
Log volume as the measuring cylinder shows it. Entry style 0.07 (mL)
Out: 65 (mL)
